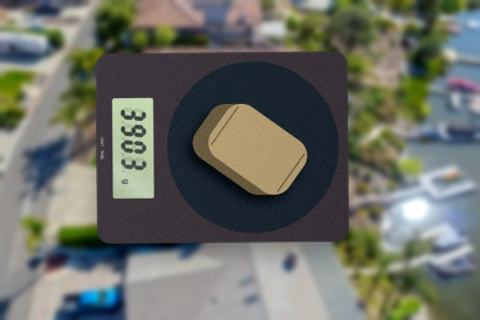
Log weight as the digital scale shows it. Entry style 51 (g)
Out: 3903 (g)
